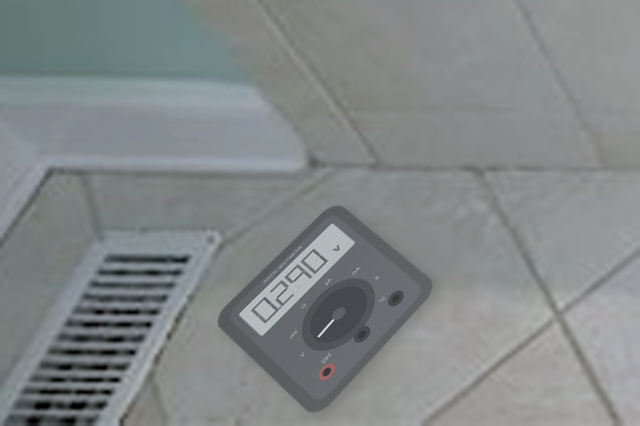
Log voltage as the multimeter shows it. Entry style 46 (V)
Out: 0.290 (V)
